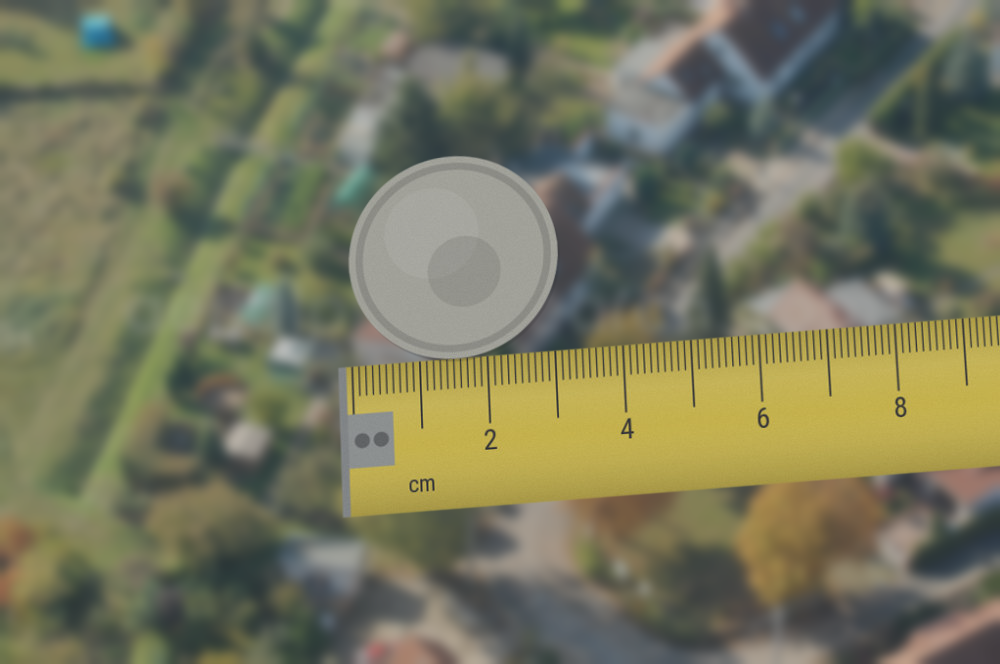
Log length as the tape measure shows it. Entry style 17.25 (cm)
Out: 3.1 (cm)
